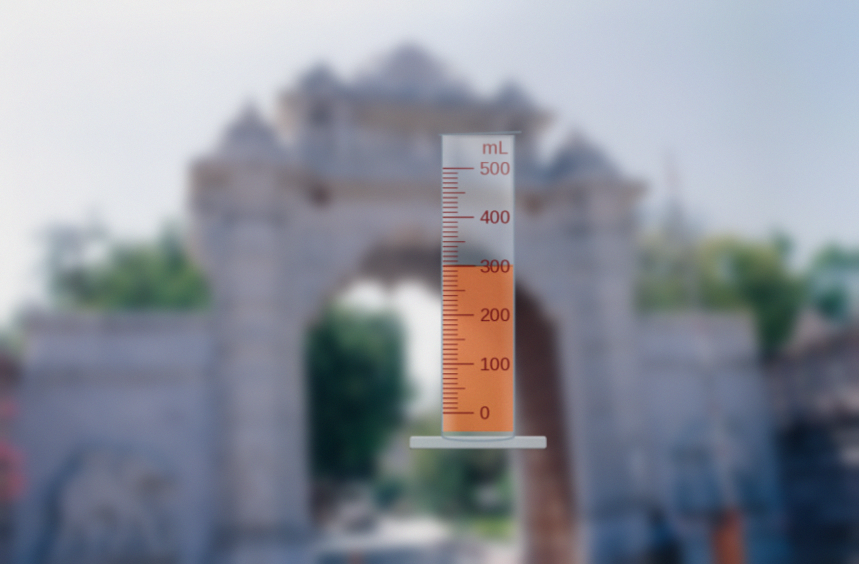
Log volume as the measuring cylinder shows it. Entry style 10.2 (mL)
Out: 300 (mL)
